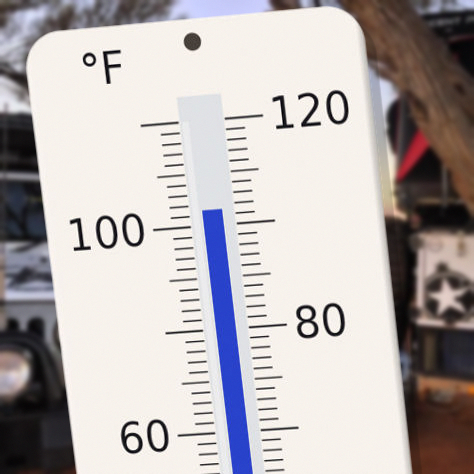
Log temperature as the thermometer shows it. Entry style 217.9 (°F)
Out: 103 (°F)
